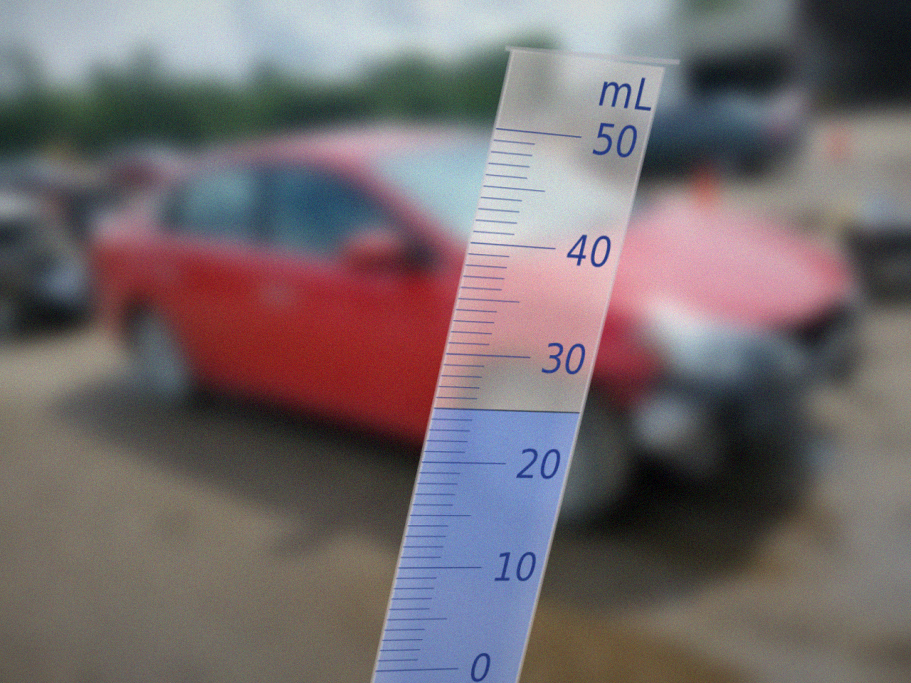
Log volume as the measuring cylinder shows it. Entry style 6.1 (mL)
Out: 25 (mL)
